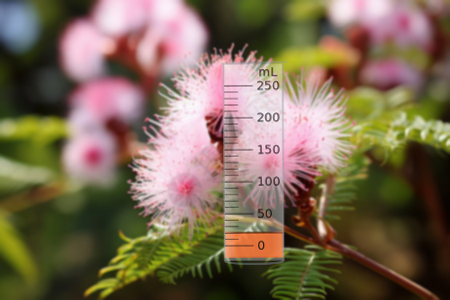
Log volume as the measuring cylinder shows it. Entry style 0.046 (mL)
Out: 20 (mL)
